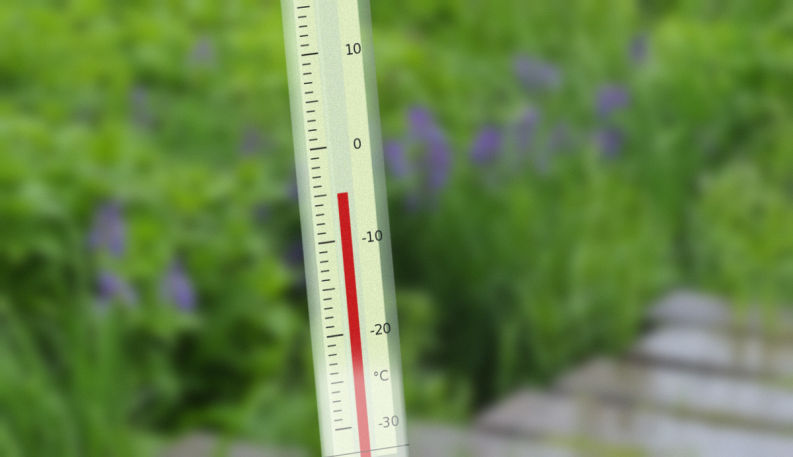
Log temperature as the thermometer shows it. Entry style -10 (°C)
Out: -5 (°C)
